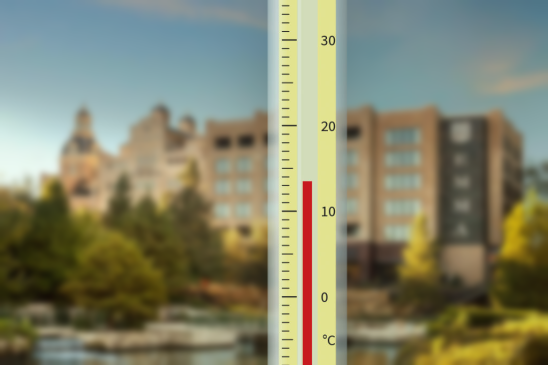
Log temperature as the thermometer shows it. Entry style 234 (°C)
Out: 13.5 (°C)
